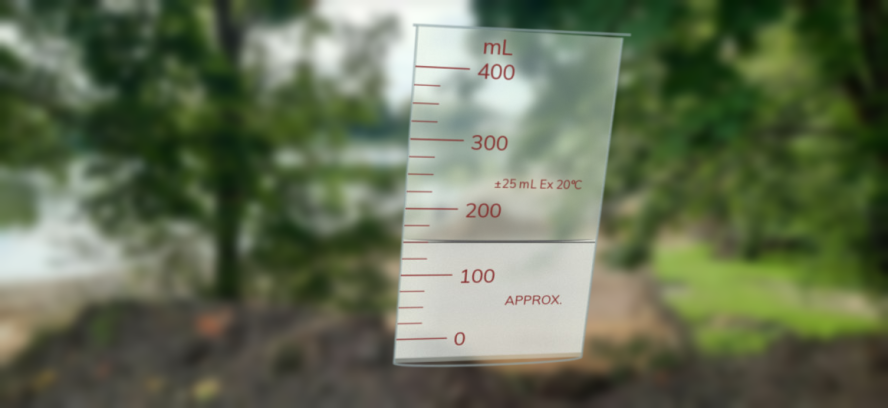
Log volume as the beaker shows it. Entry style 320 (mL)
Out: 150 (mL)
